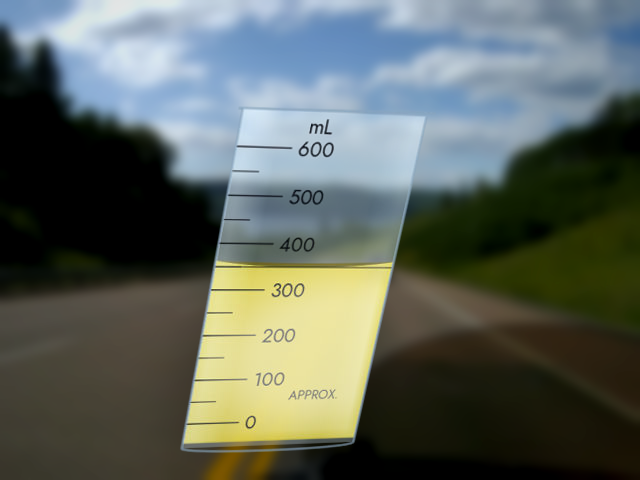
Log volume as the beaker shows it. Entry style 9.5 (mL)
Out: 350 (mL)
